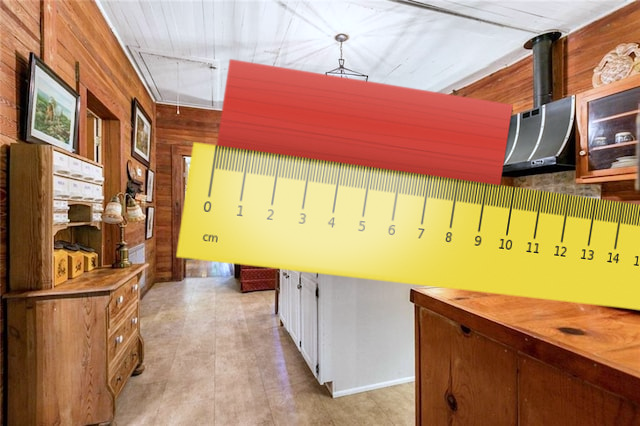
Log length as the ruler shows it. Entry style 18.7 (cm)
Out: 9.5 (cm)
